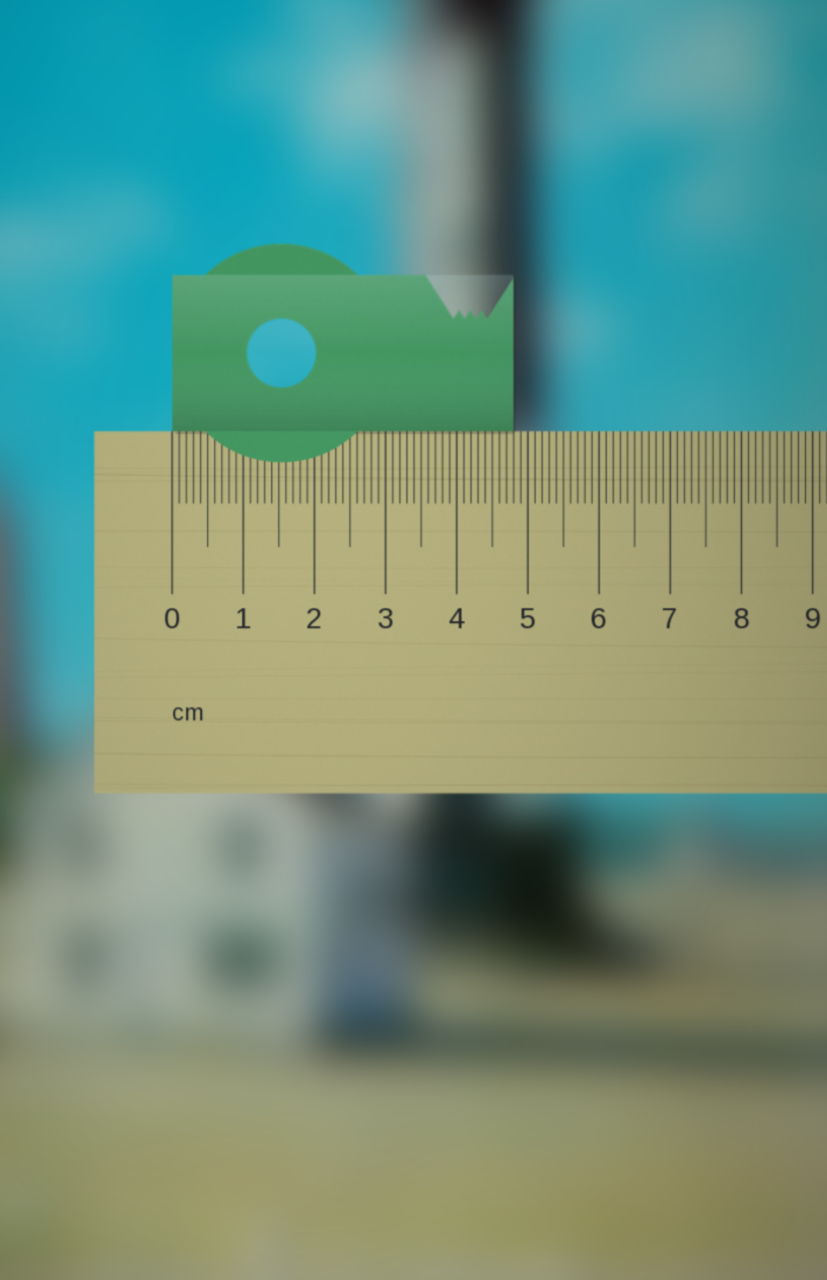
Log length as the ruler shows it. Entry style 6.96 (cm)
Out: 4.8 (cm)
